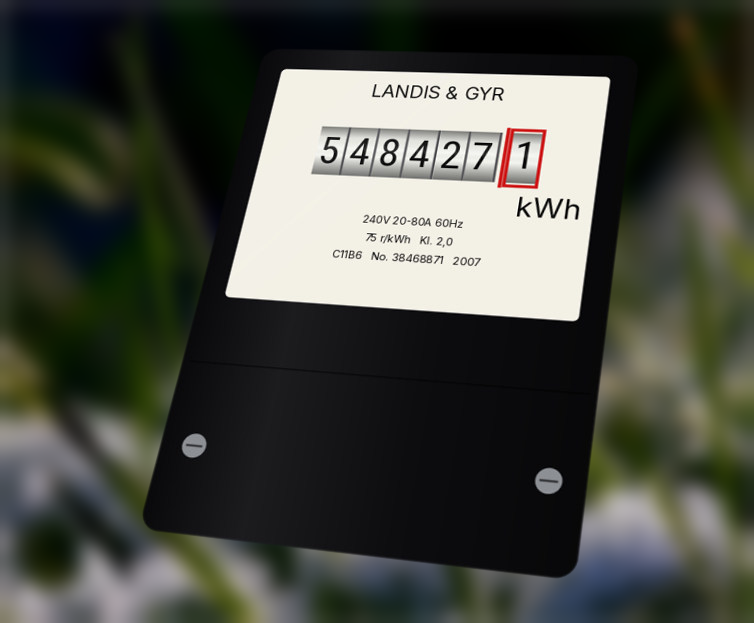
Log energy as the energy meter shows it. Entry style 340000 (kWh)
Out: 548427.1 (kWh)
